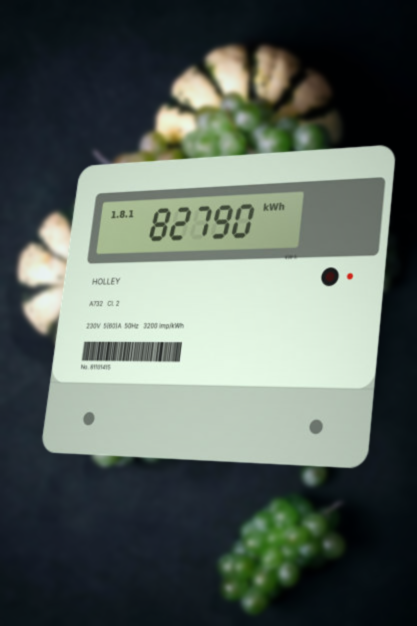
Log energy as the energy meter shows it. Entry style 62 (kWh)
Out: 82790 (kWh)
